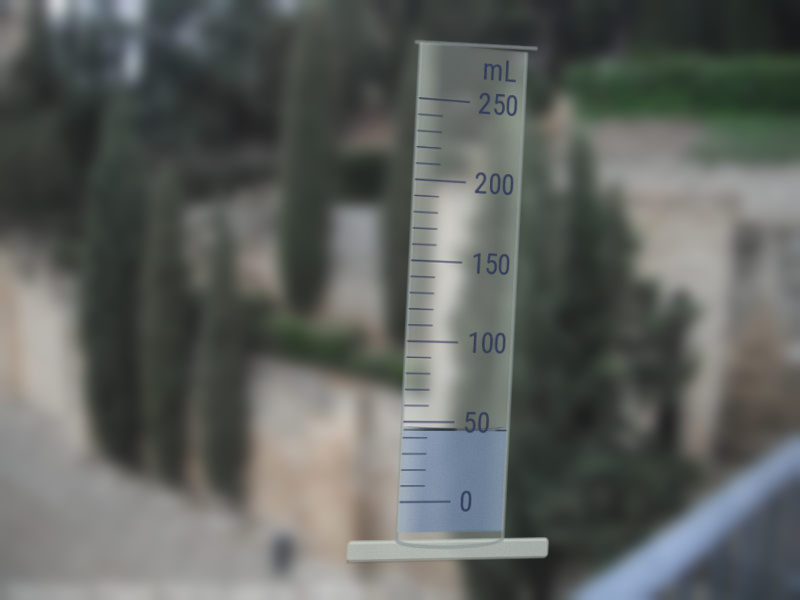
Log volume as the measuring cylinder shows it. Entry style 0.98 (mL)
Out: 45 (mL)
